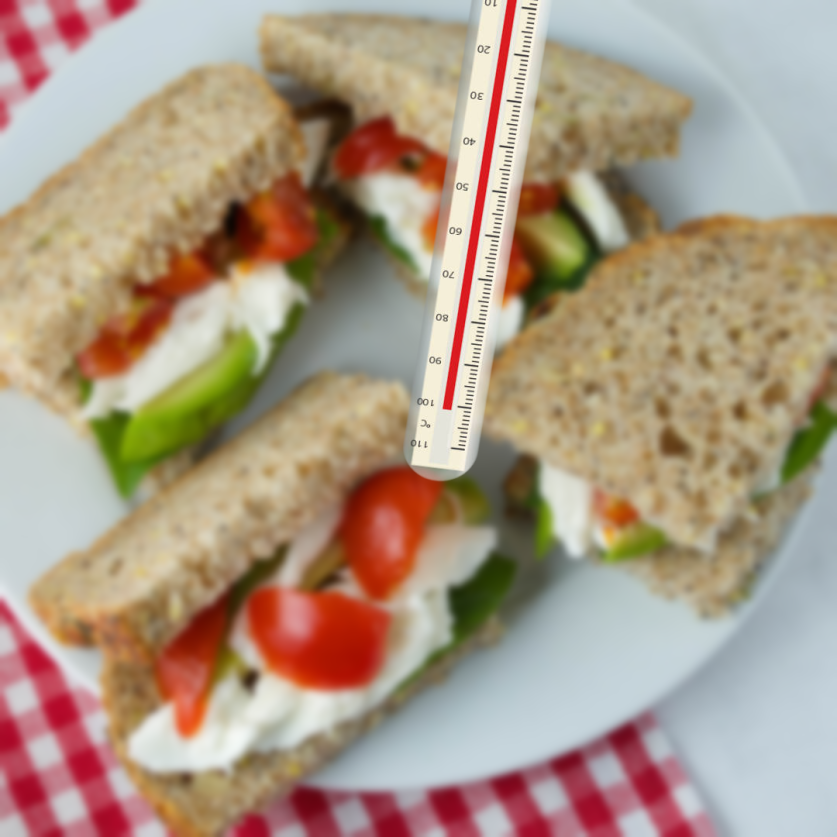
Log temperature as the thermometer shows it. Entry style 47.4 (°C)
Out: 101 (°C)
